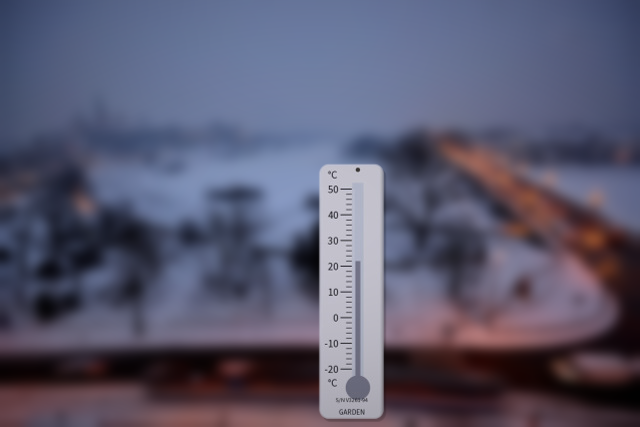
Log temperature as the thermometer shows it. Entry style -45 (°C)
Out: 22 (°C)
